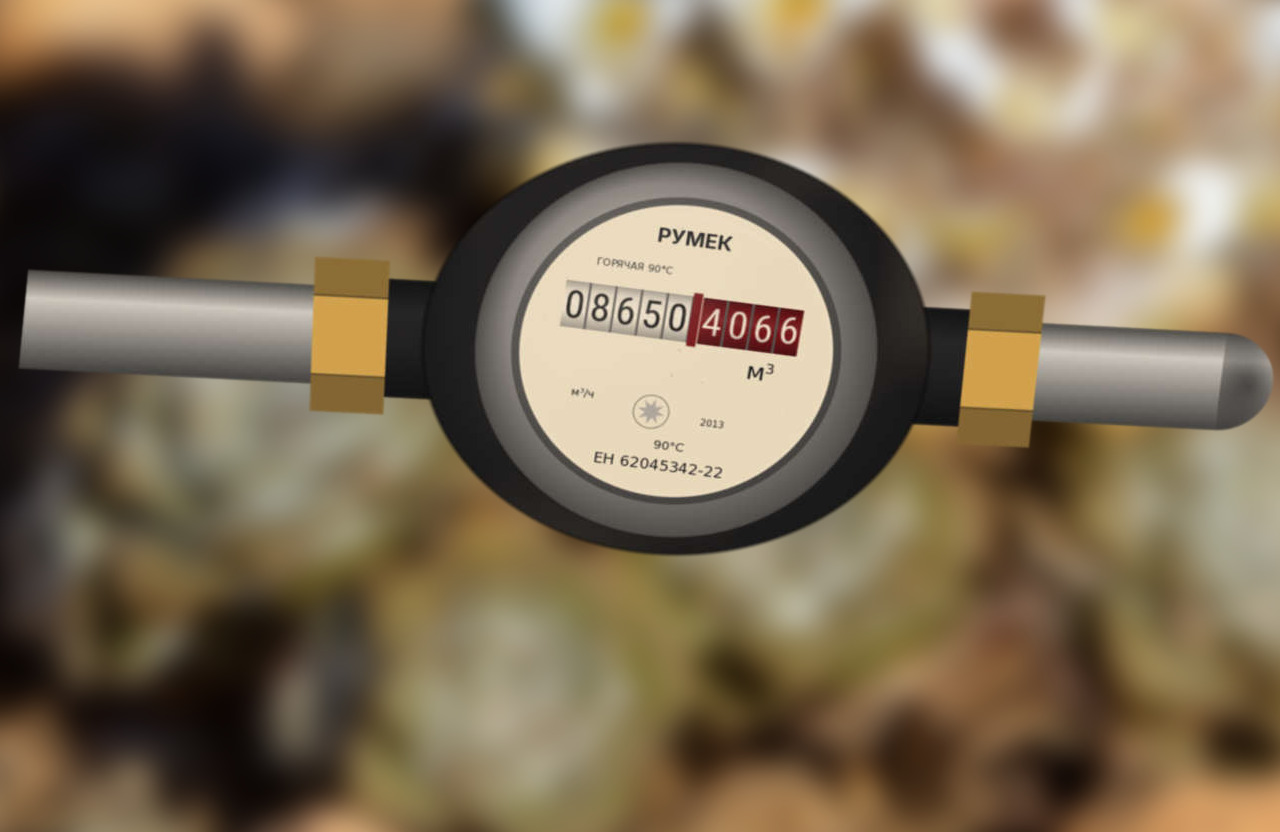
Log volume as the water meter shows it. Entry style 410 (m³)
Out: 8650.4066 (m³)
